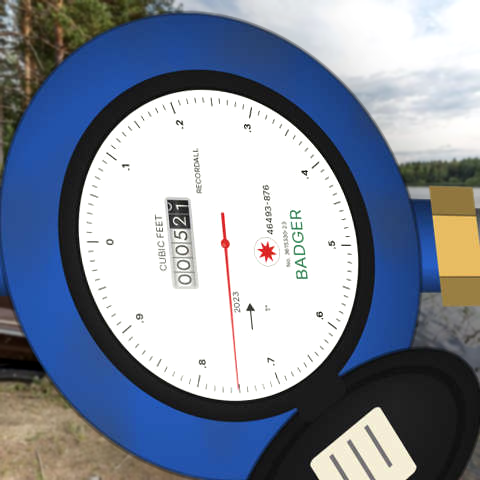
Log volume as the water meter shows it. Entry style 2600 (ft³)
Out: 520.75 (ft³)
